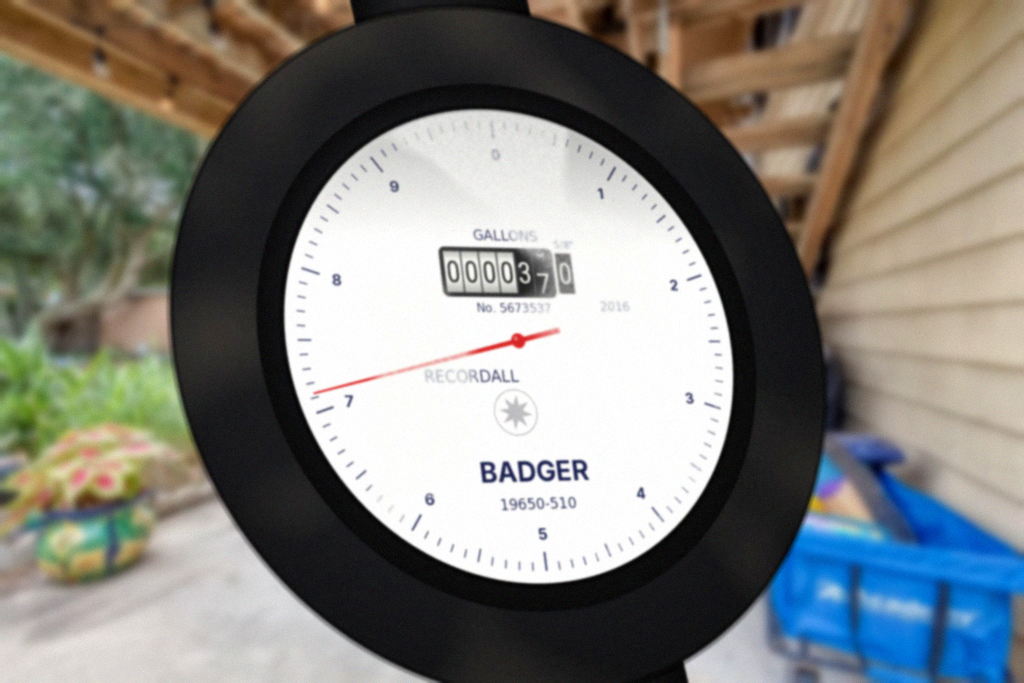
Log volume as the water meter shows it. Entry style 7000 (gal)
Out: 367.1 (gal)
